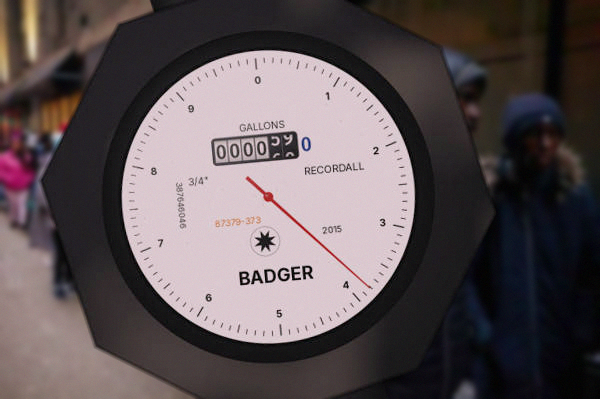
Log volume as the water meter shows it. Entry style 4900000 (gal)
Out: 593.8 (gal)
